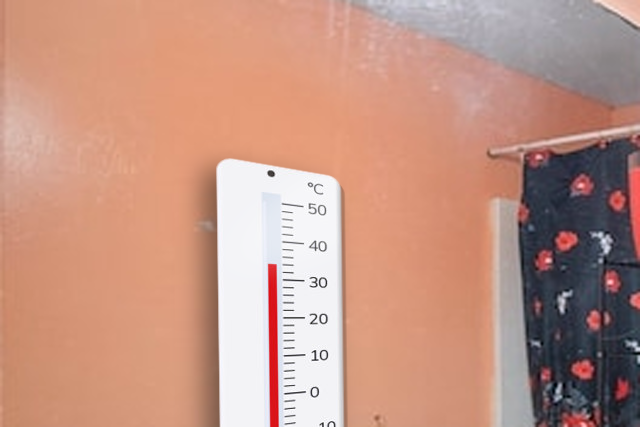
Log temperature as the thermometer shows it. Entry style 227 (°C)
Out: 34 (°C)
